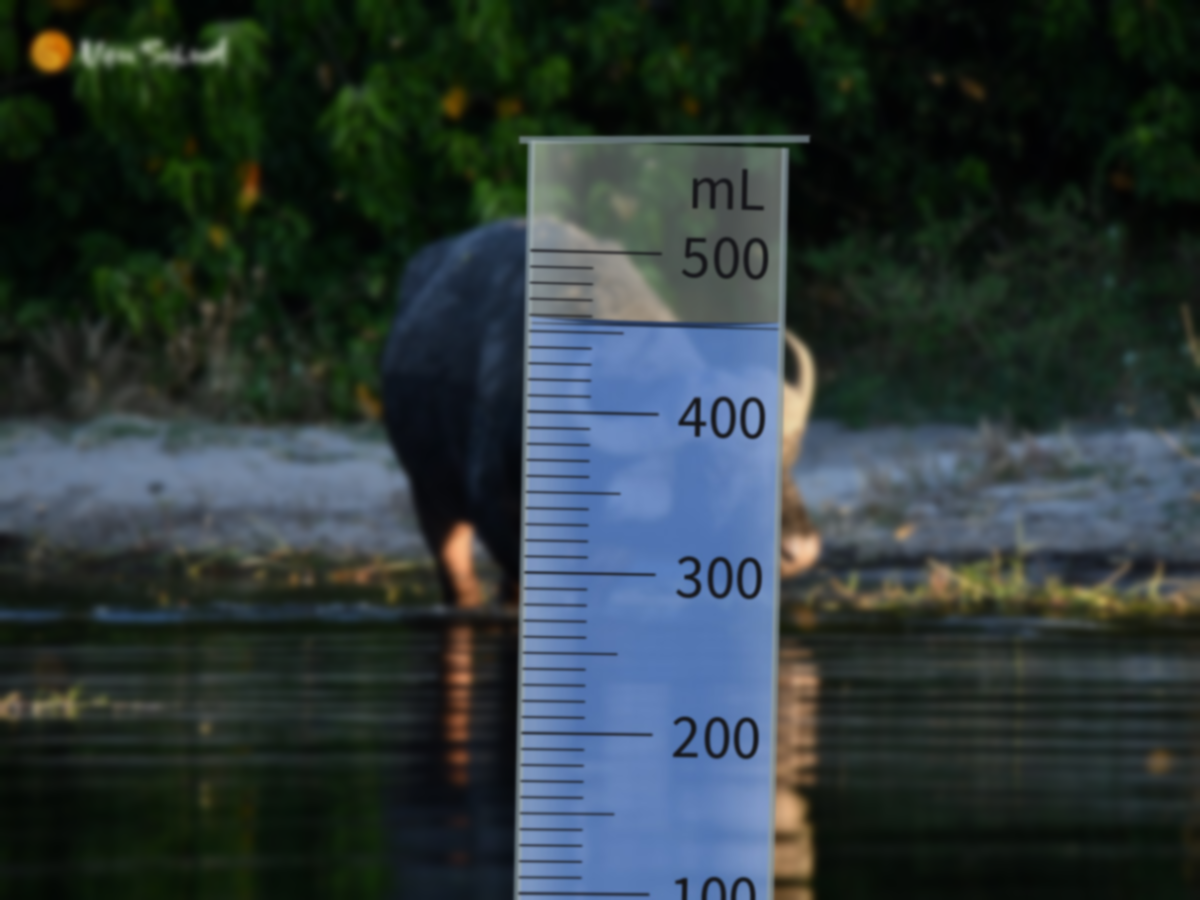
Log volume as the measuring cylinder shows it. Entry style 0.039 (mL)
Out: 455 (mL)
